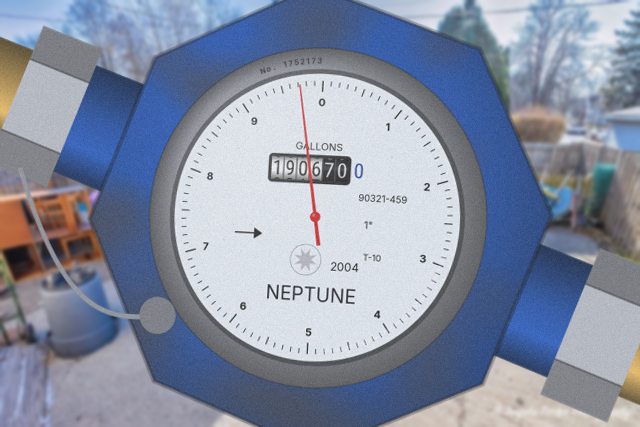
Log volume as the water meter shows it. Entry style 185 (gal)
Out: 1906699.7 (gal)
